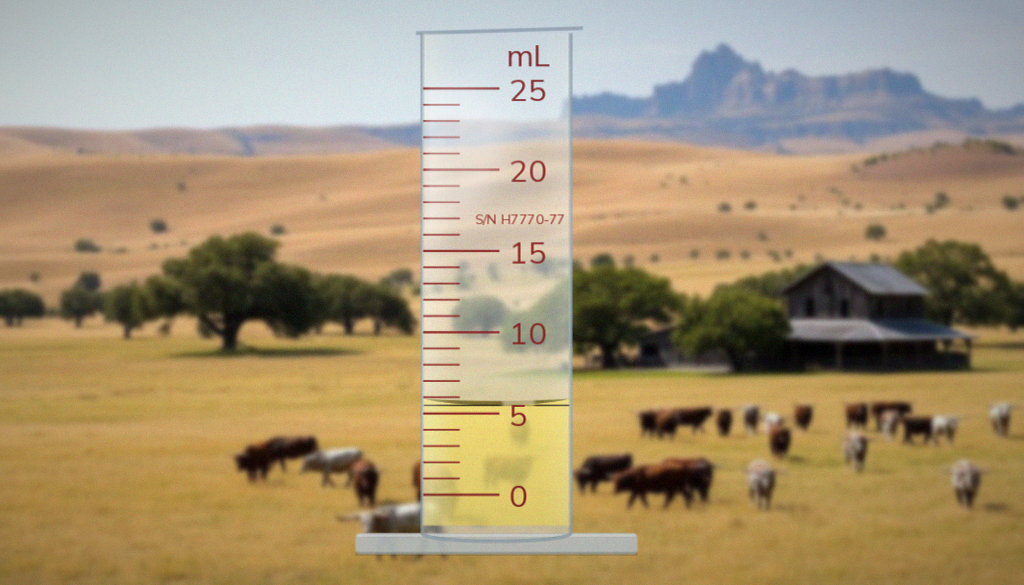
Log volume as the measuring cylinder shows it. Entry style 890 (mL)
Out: 5.5 (mL)
